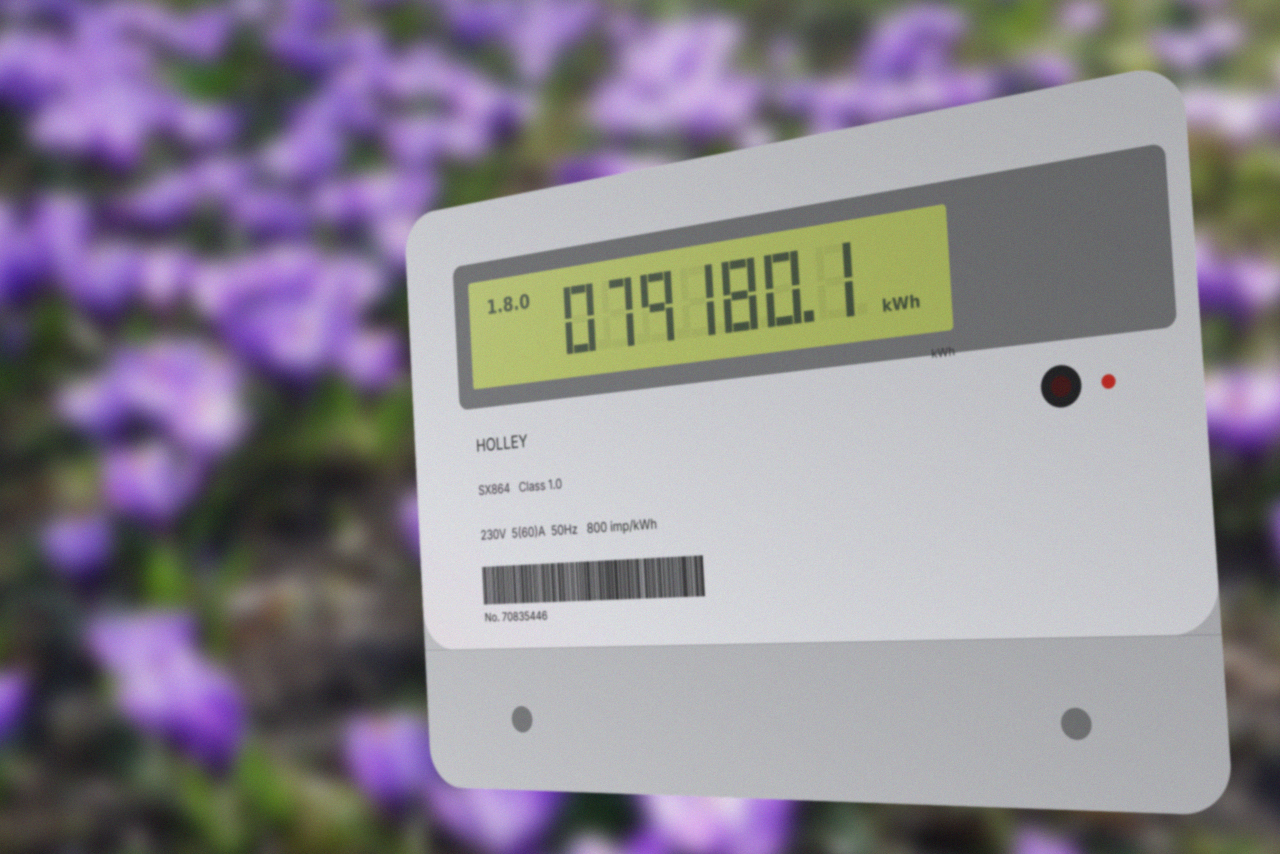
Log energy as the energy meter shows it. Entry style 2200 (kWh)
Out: 79180.1 (kWh)
